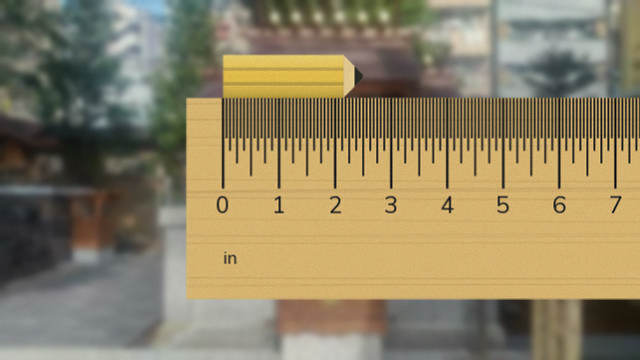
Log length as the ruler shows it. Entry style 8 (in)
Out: 2.5 (in)
